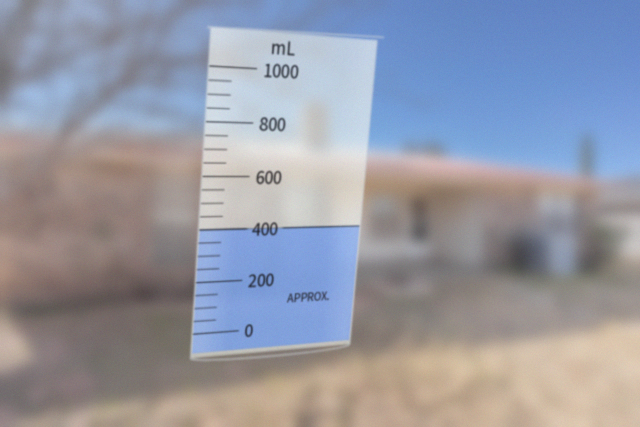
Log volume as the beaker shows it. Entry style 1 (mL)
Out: 400 (mL)
